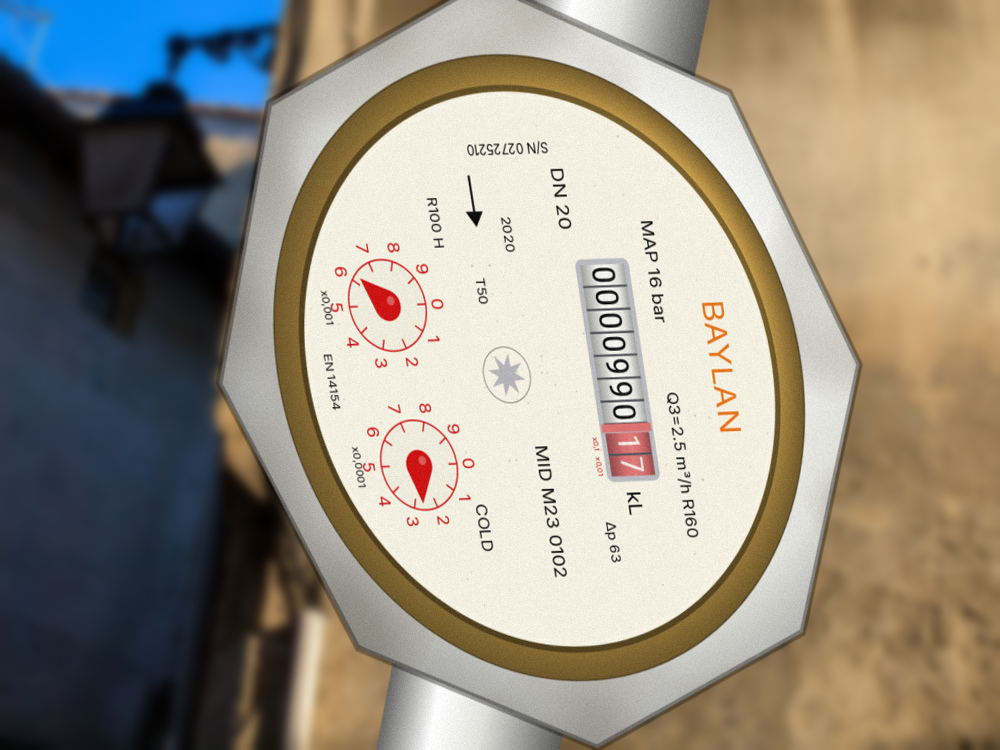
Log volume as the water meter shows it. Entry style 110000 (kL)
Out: 990.1762 (kL)
